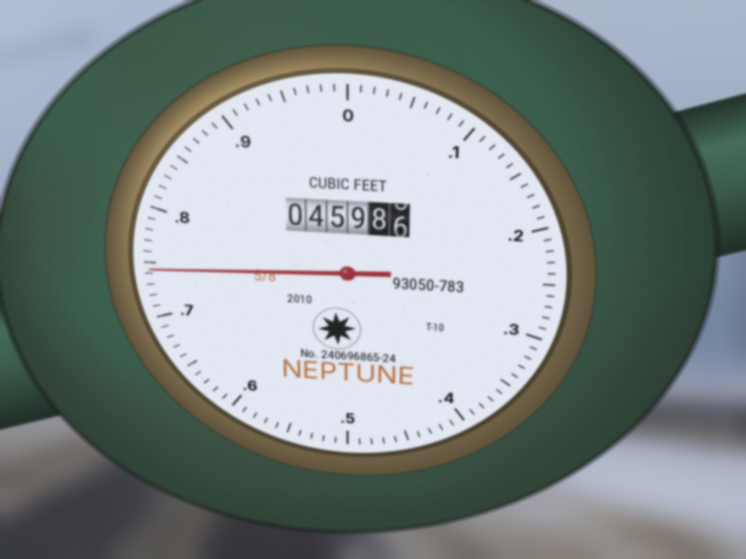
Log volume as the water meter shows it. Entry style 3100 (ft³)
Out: 45985.74 (ft³)
